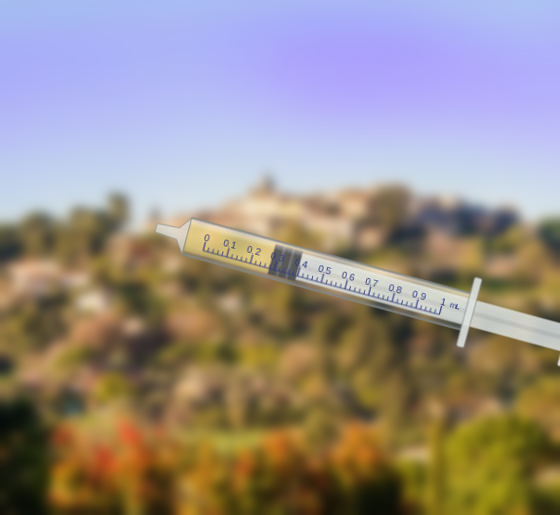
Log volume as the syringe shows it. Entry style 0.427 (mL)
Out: 0.28 (mL)
